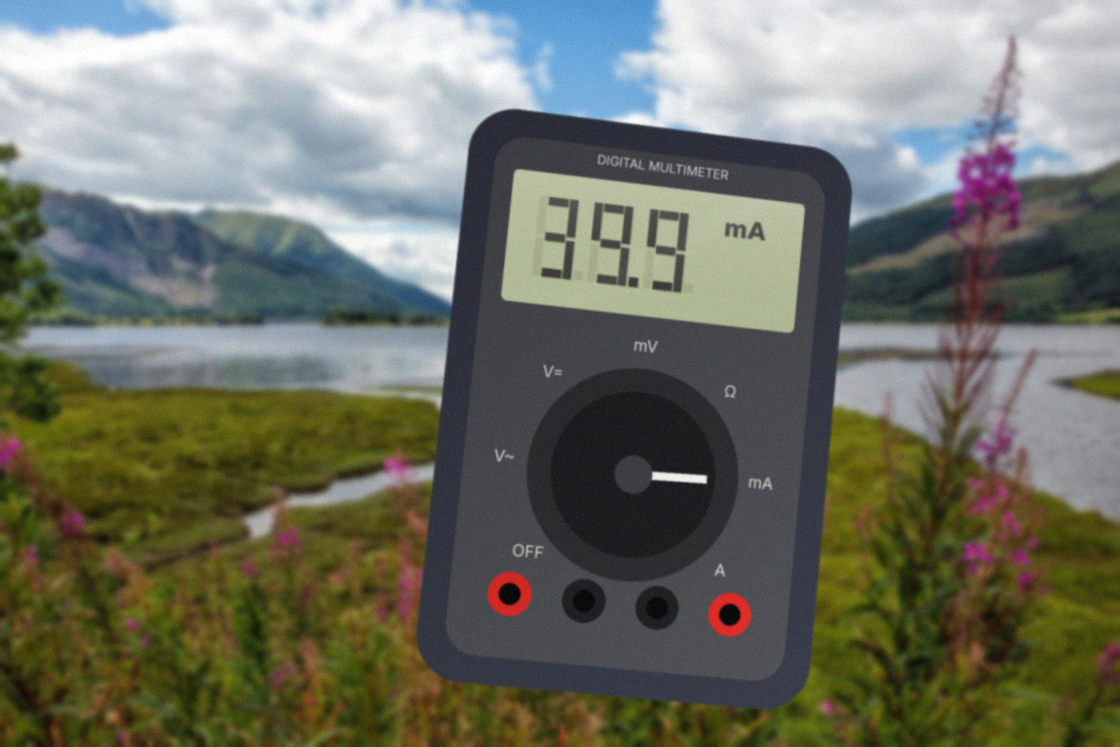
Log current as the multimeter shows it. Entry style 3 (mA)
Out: 39.9 (mA)
